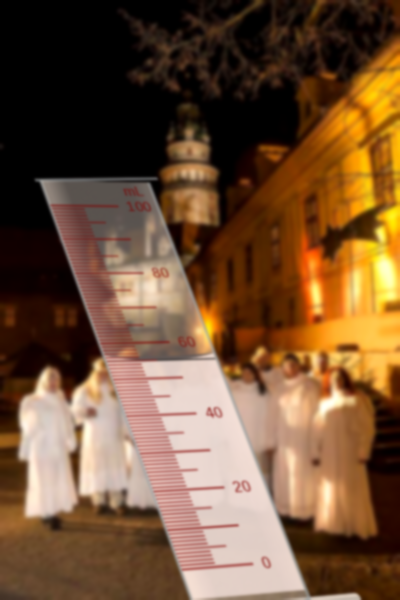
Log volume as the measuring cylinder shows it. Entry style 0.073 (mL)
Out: 55 (mL)
